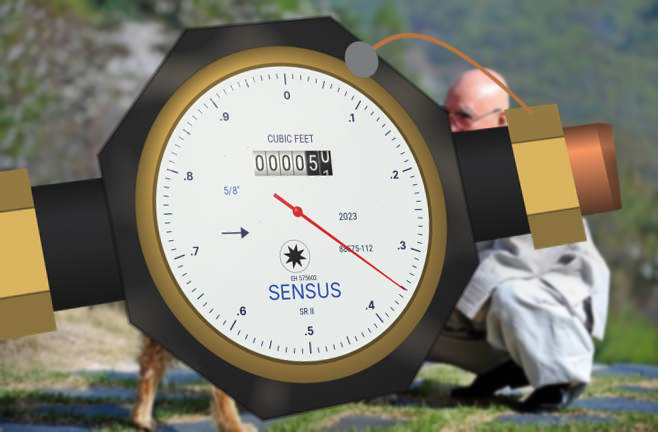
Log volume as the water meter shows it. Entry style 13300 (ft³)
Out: 50.35 (ft³)
